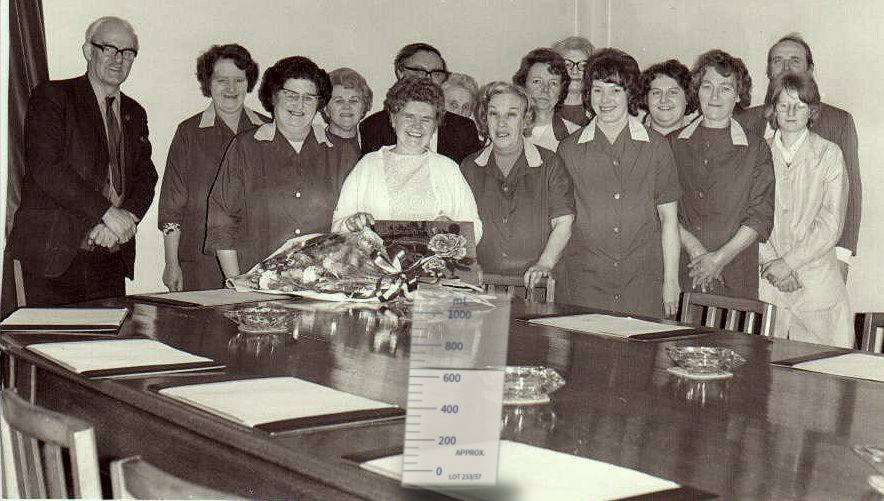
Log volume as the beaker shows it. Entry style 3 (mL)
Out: 650 (mL)
